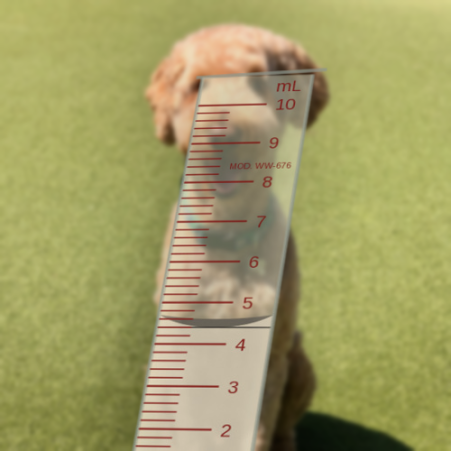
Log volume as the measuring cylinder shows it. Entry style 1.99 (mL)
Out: 4.4 (mL)
